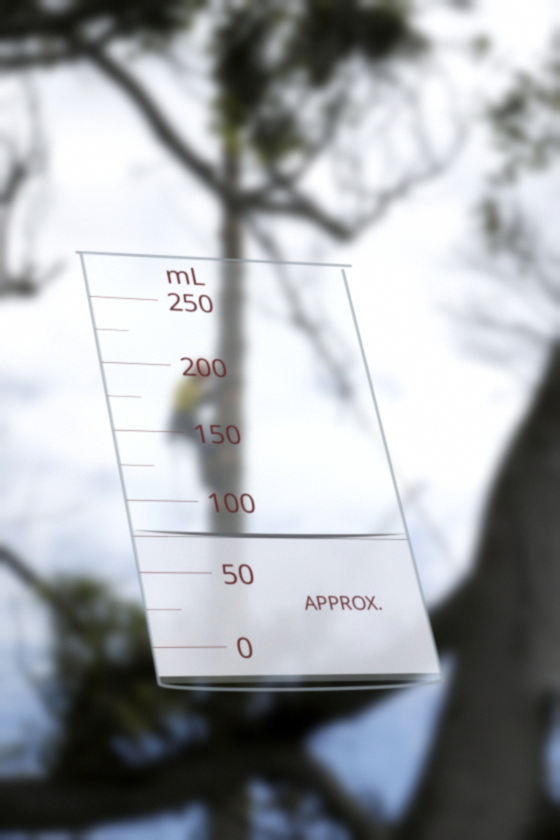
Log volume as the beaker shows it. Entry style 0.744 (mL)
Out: 75 (mL)
